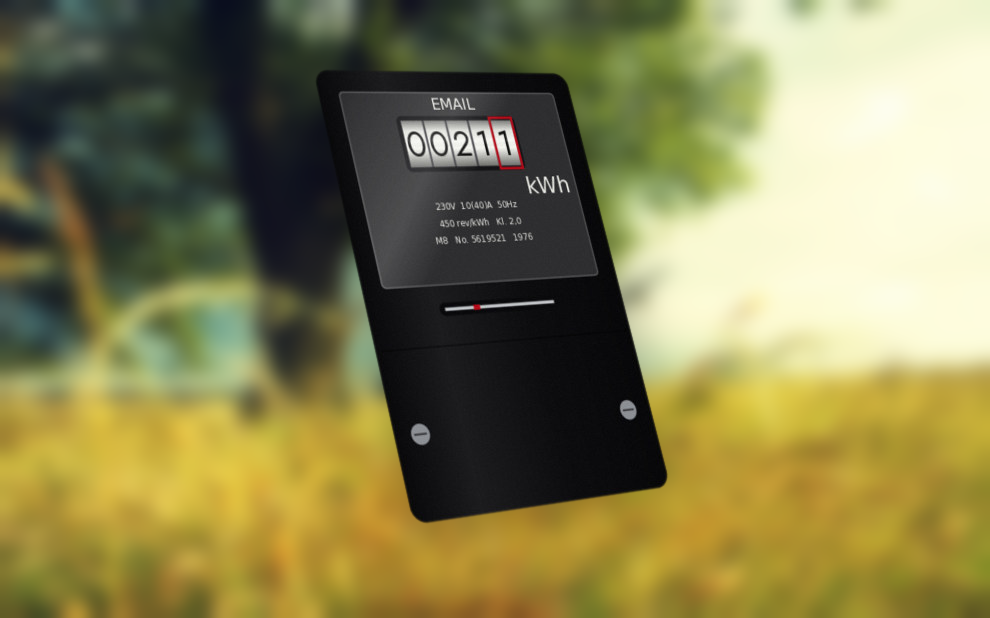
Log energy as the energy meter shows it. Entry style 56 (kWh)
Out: 21.1 (kWh)
